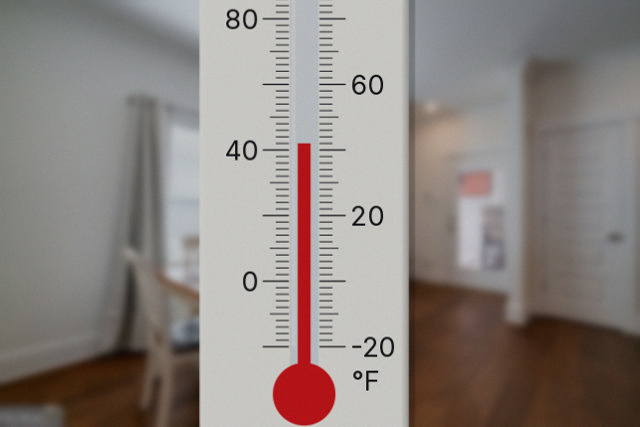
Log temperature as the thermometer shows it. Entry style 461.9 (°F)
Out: 42 (°F)
